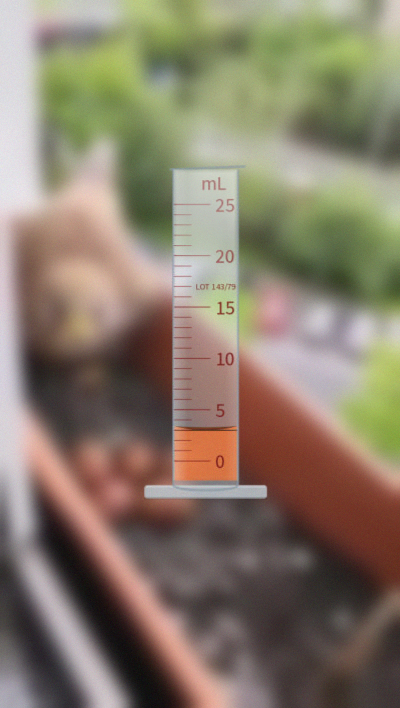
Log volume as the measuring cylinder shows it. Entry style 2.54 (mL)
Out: 3 (mL)
